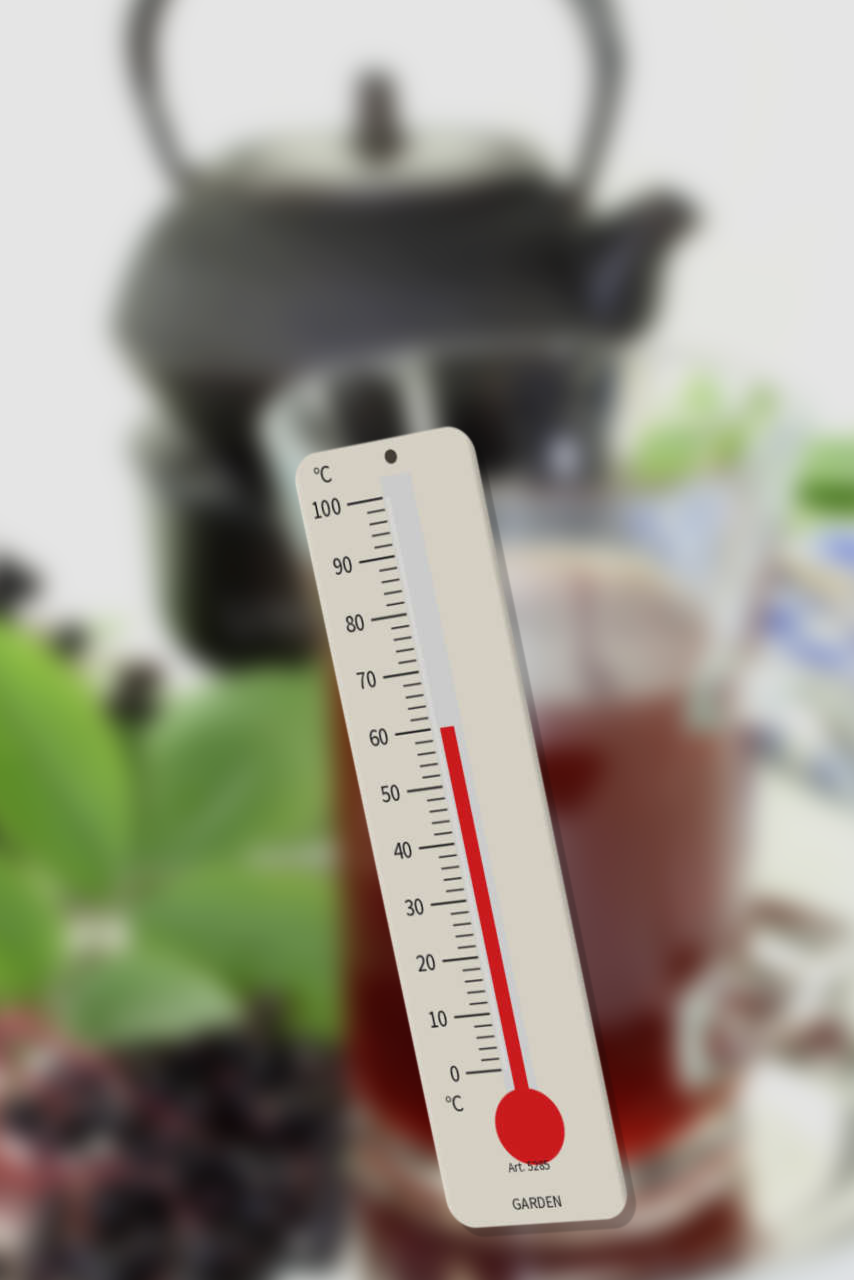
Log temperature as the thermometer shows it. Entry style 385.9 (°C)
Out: 60 (°C)
